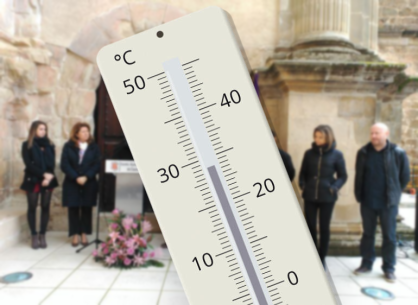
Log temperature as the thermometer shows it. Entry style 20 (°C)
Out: 28 (°C)
